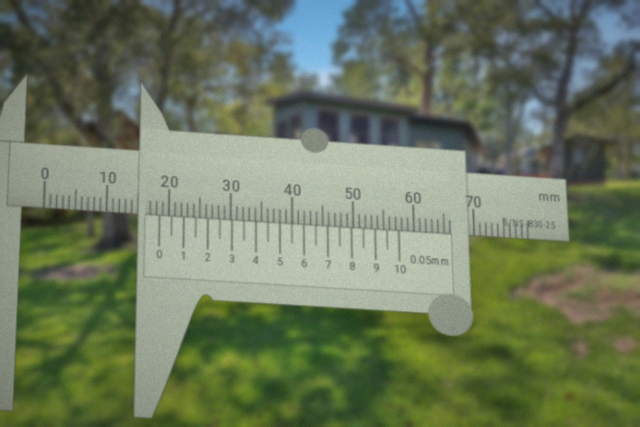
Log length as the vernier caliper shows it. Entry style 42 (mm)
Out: 18.5 (mm)
